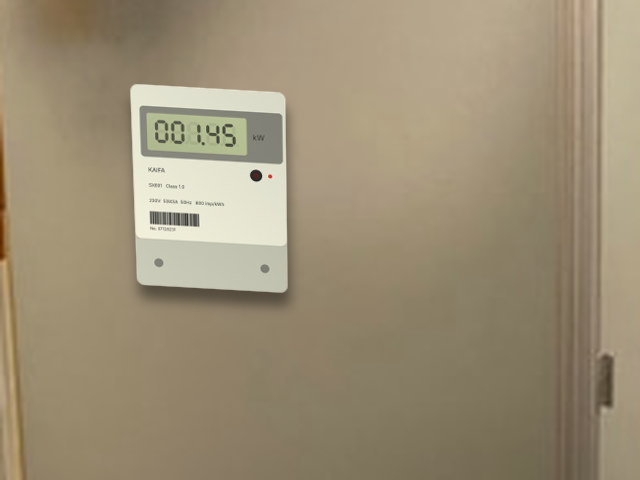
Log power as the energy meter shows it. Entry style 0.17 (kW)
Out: 1.45 (kW)
